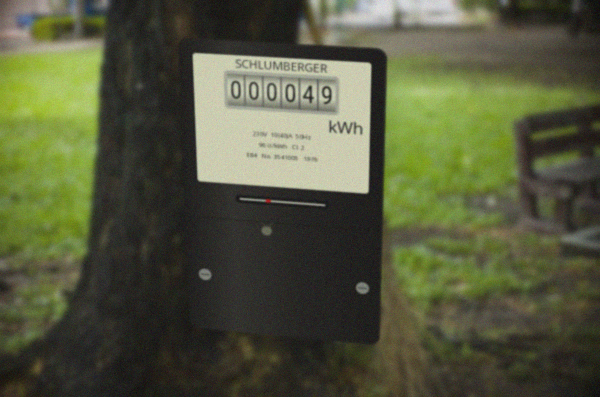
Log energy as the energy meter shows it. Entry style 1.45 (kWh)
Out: 49 (kWh)
